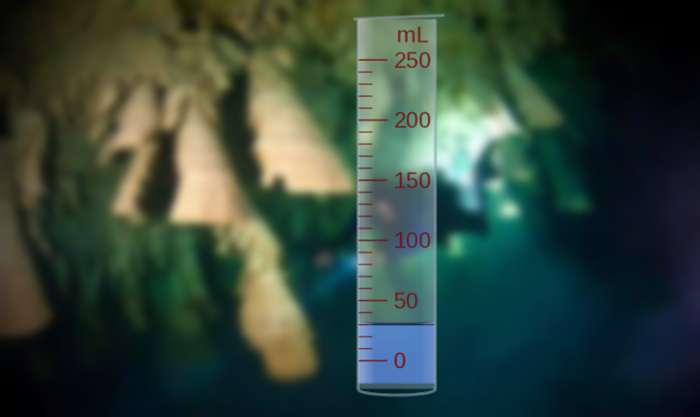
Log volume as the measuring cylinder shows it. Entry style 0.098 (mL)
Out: 30 (mL)
